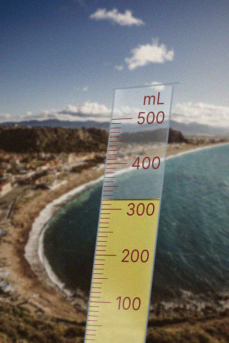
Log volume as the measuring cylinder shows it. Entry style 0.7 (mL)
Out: 320 (mL)
